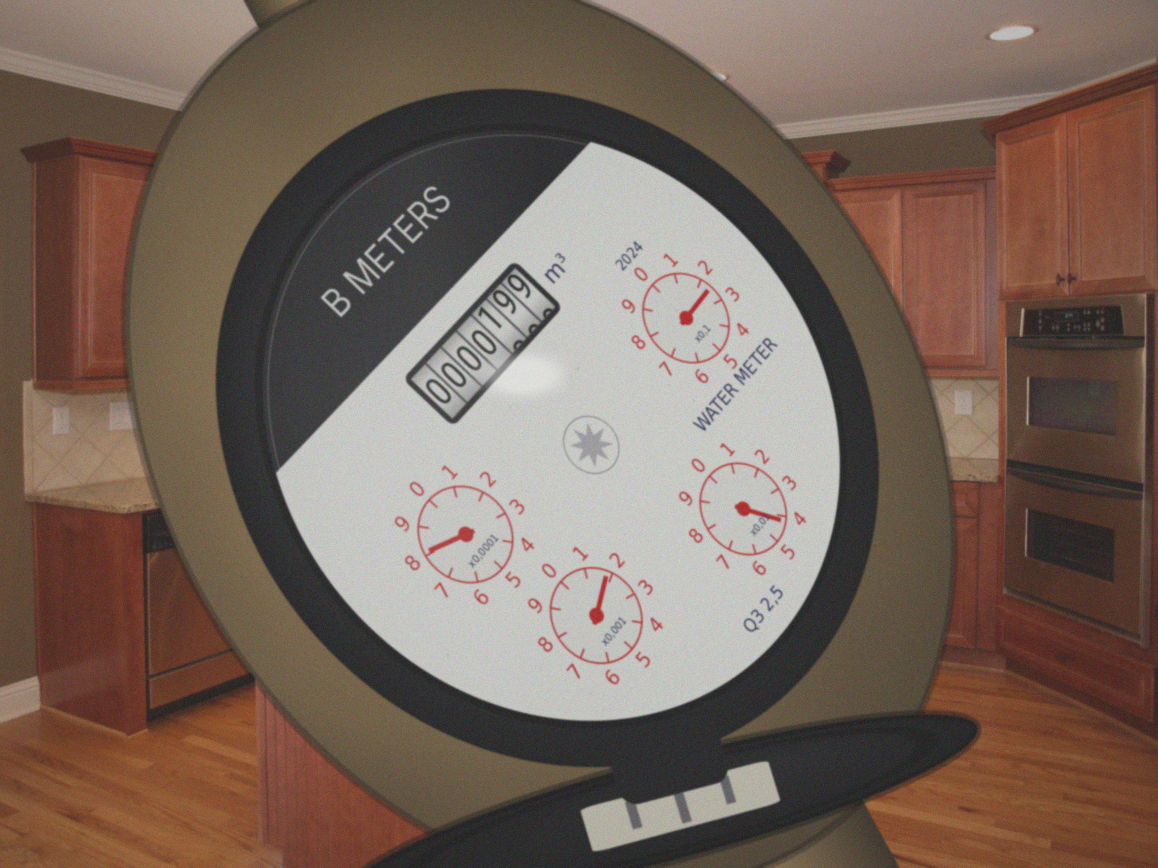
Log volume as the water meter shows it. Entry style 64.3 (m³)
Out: 199.2418 (m³)
